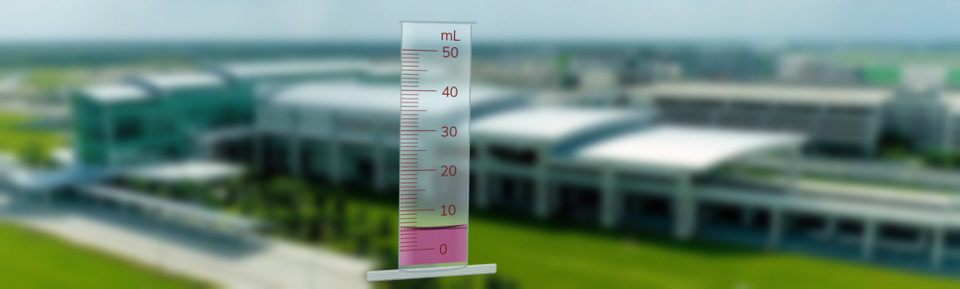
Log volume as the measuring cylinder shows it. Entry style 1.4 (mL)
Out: 5 (mL)
